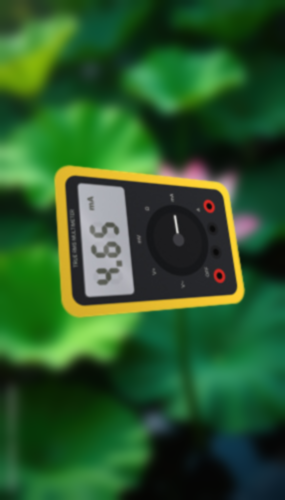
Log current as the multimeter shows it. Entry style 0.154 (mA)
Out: 4.65 (mA)
